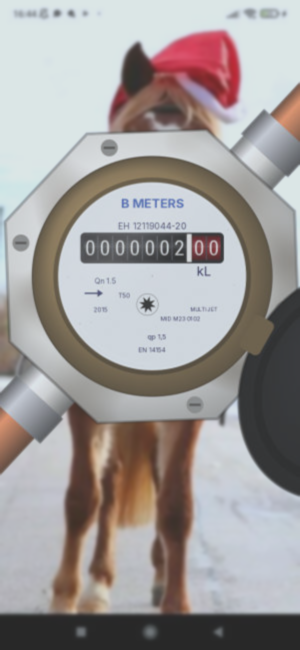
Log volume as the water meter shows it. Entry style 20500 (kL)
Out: 2.00 (kL)
